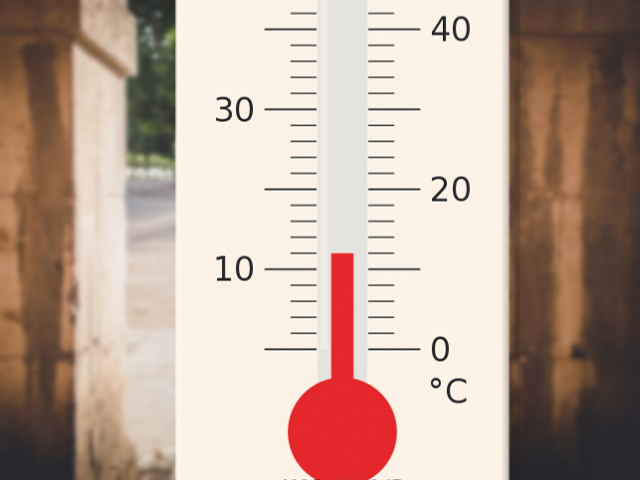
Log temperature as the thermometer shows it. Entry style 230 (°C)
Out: 12 (°C)
